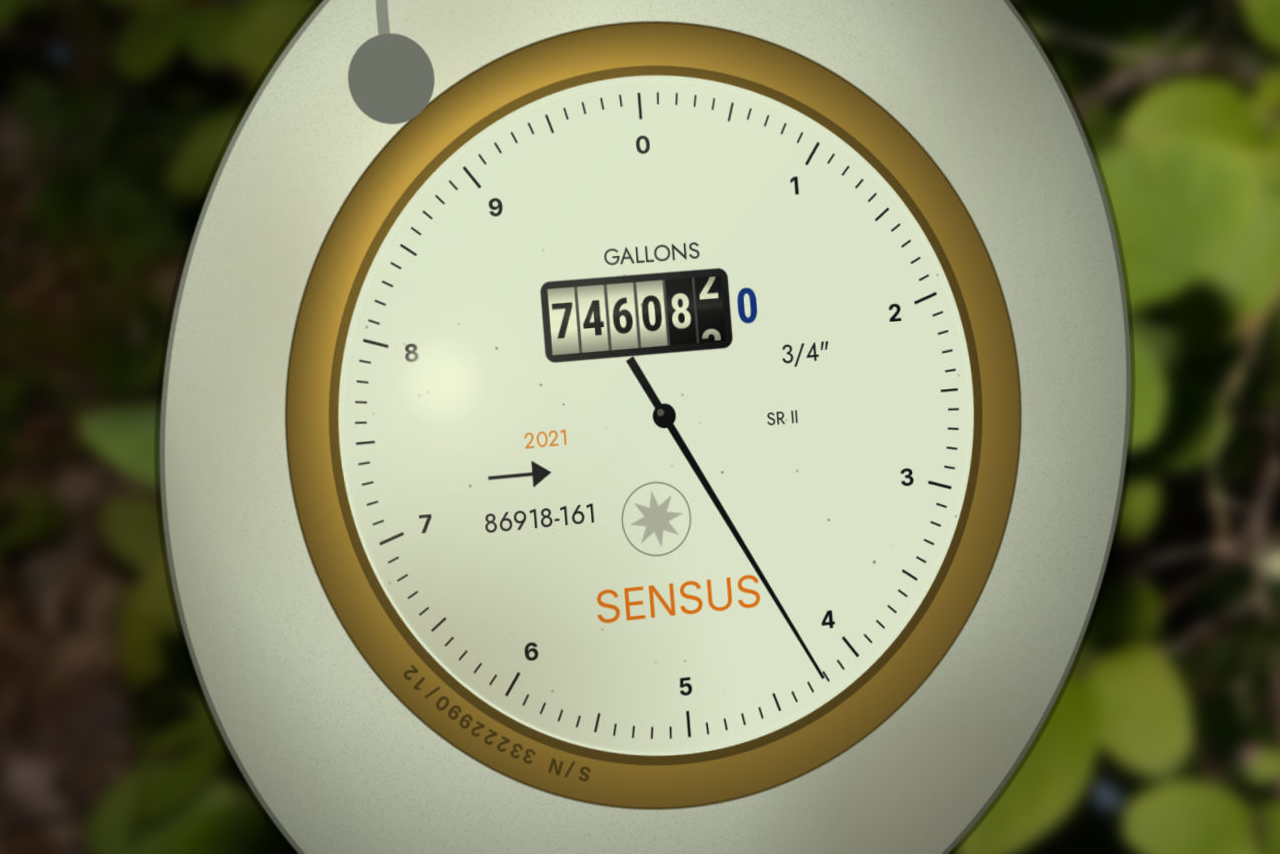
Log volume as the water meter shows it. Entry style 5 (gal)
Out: 7460824.2 (gal)
